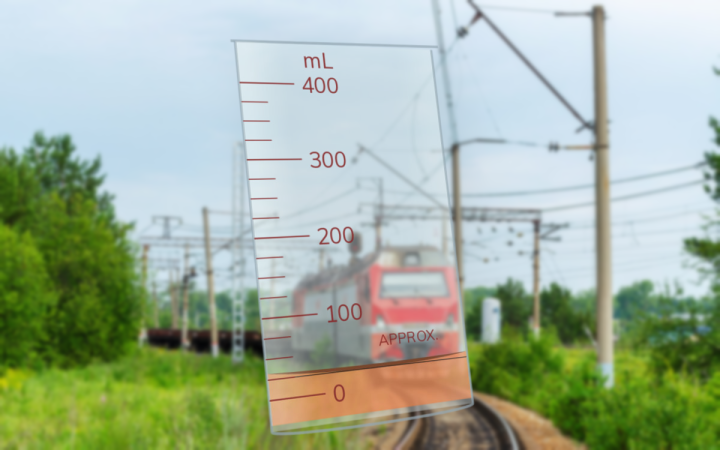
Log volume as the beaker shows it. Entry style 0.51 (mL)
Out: 25 (mL)
